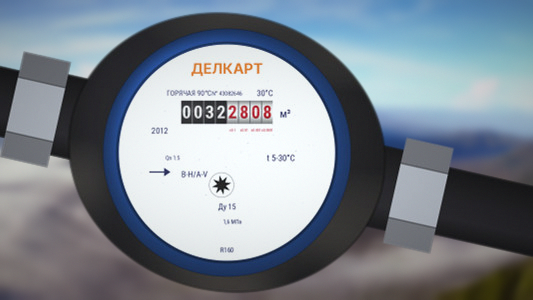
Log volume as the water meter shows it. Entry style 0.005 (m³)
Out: 32.2808 (m³)
